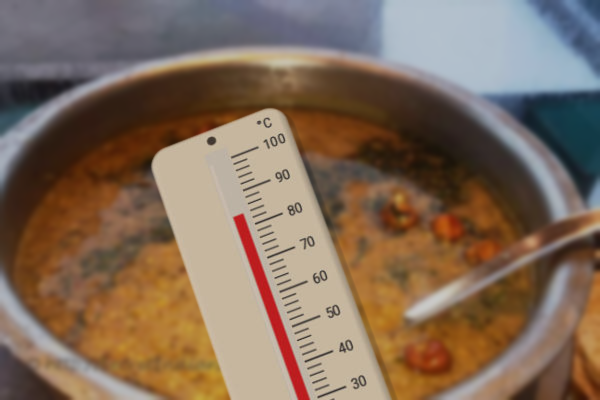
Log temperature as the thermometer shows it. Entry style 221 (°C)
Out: 84 (°C)
